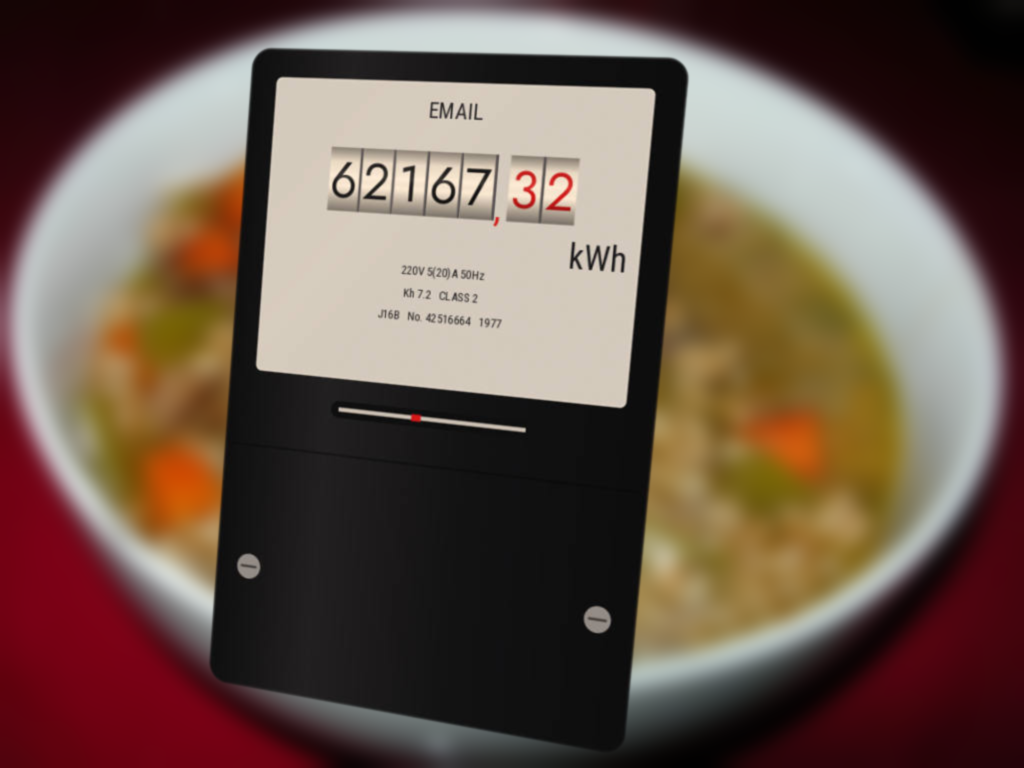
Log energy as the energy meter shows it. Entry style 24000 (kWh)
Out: 62167.32 (kWh)
